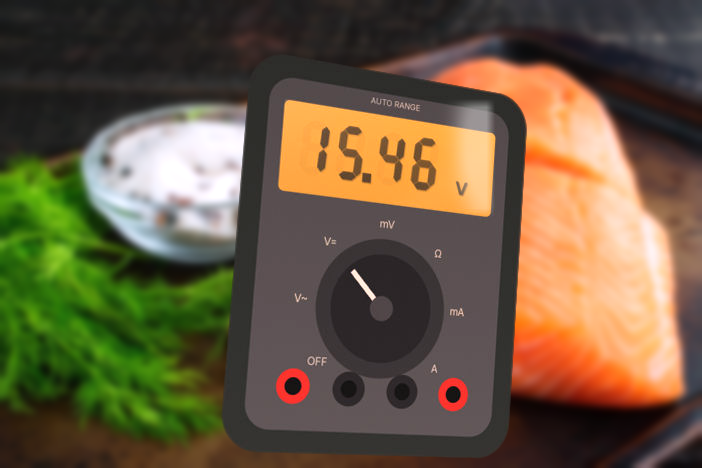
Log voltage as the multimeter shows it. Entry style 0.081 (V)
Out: 15.46 (V)
